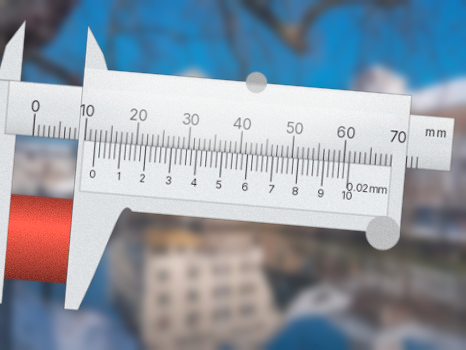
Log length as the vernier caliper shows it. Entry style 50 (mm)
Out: 12.0 (mm)
